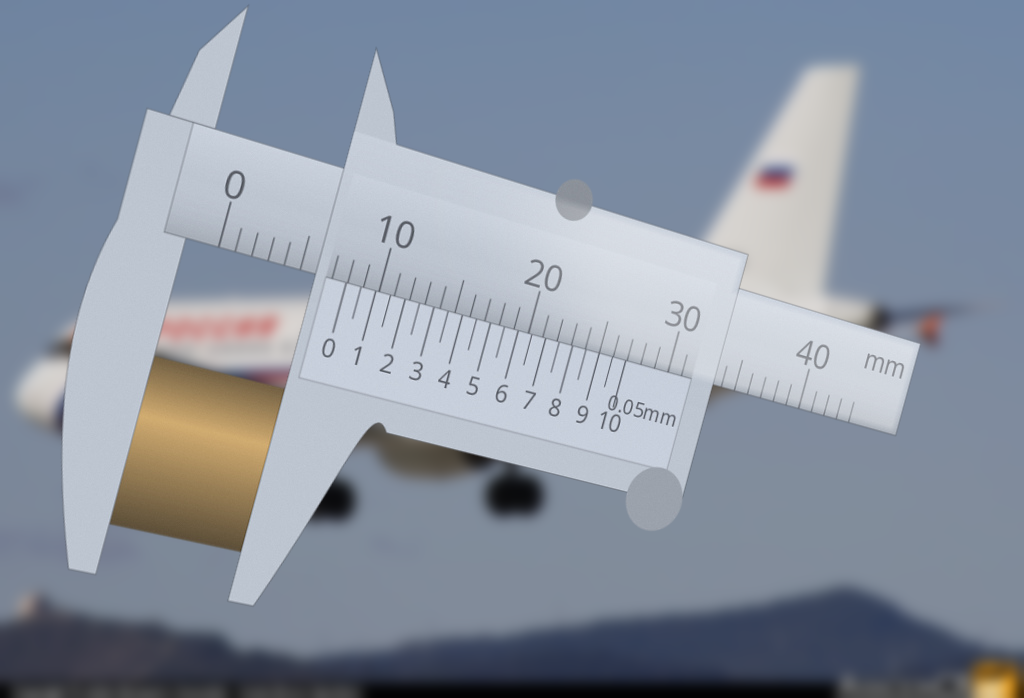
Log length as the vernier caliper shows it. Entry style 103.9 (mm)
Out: 7.9 (mm)
